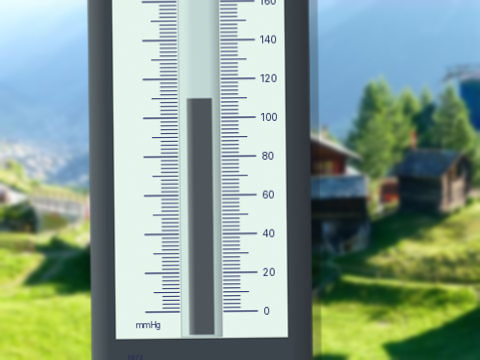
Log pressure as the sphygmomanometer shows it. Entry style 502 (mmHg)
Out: 110 (mmHg)
